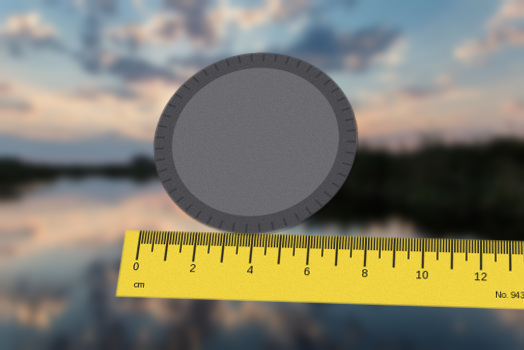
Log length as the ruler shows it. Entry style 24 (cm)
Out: 7.5 (cm)
